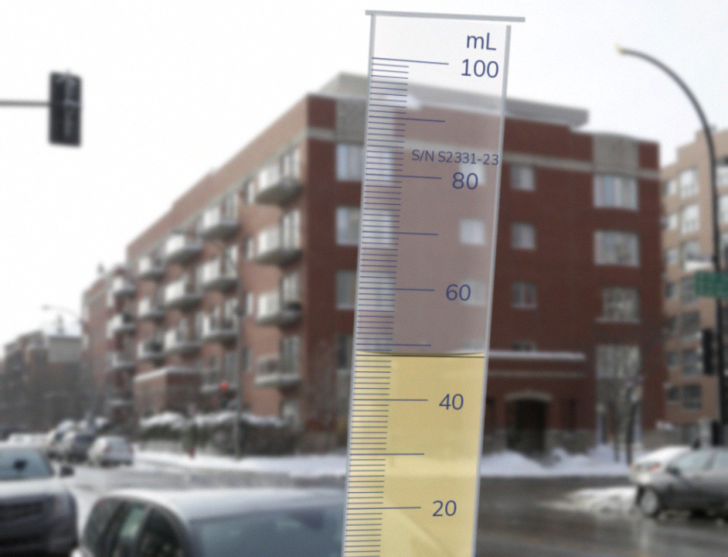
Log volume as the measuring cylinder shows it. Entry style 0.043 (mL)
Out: 48 (mL)
